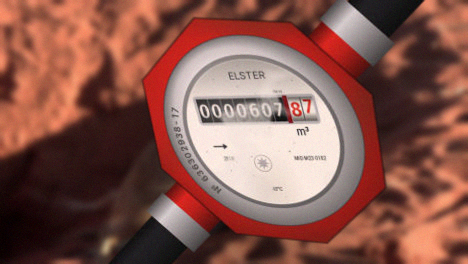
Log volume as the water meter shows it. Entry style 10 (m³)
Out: 607.87 (m³)
